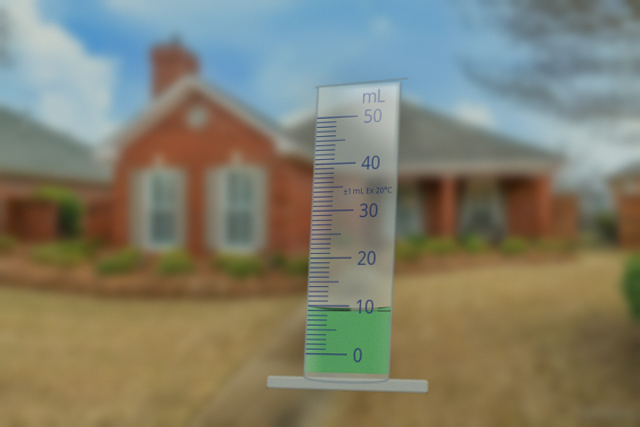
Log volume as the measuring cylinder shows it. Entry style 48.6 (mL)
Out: 9 (mL)
